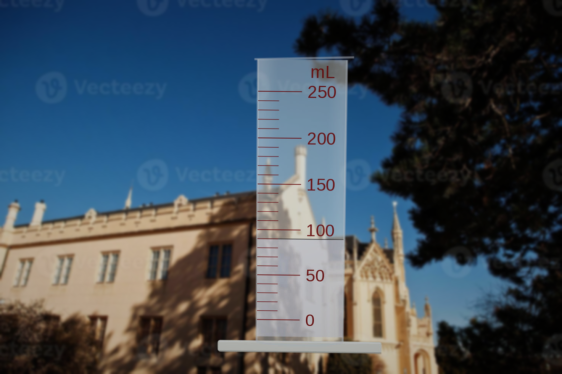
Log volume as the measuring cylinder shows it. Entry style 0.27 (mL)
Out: 90 (mL)
